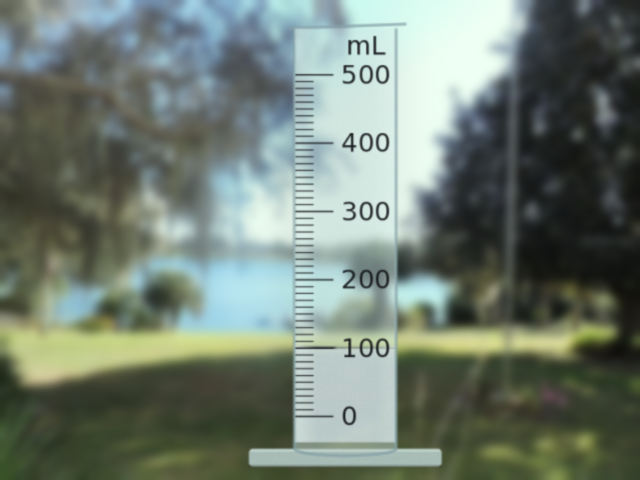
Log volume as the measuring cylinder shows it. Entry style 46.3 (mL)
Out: 100 (mL)
